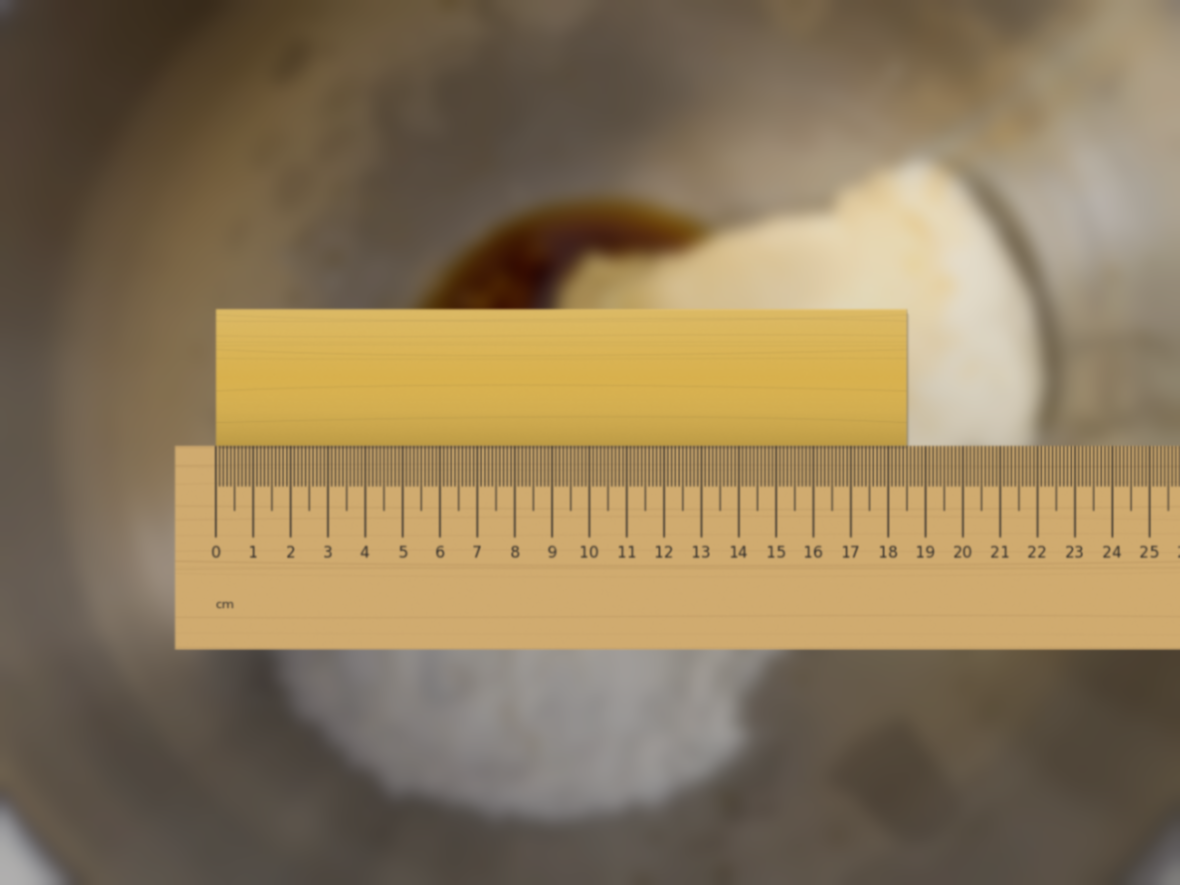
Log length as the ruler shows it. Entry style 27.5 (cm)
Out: 18.5 (cm)
